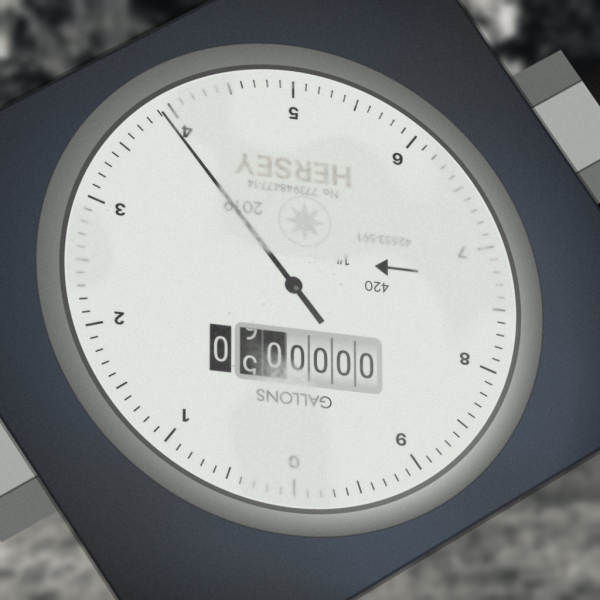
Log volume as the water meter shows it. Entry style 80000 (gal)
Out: 53.9 (gal)
